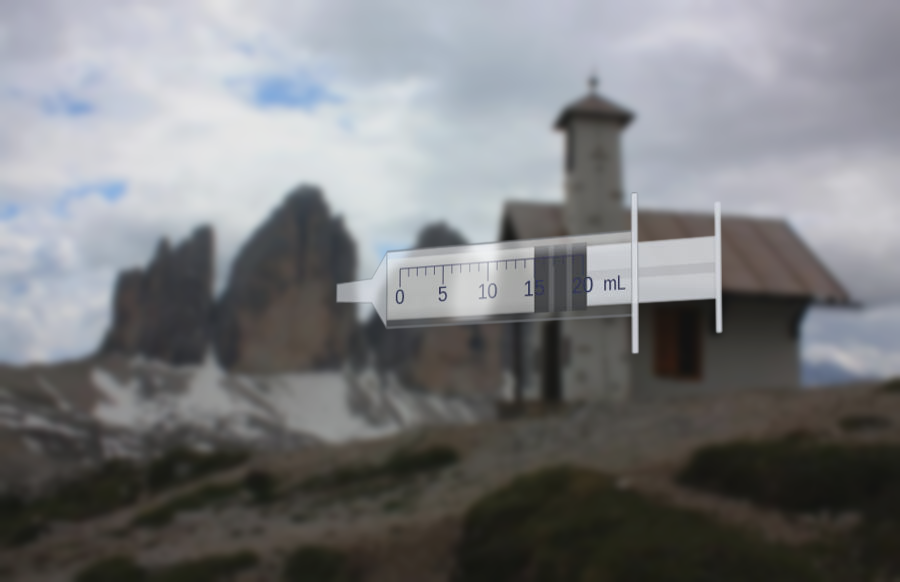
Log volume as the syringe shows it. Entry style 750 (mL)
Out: 15 (mL)
